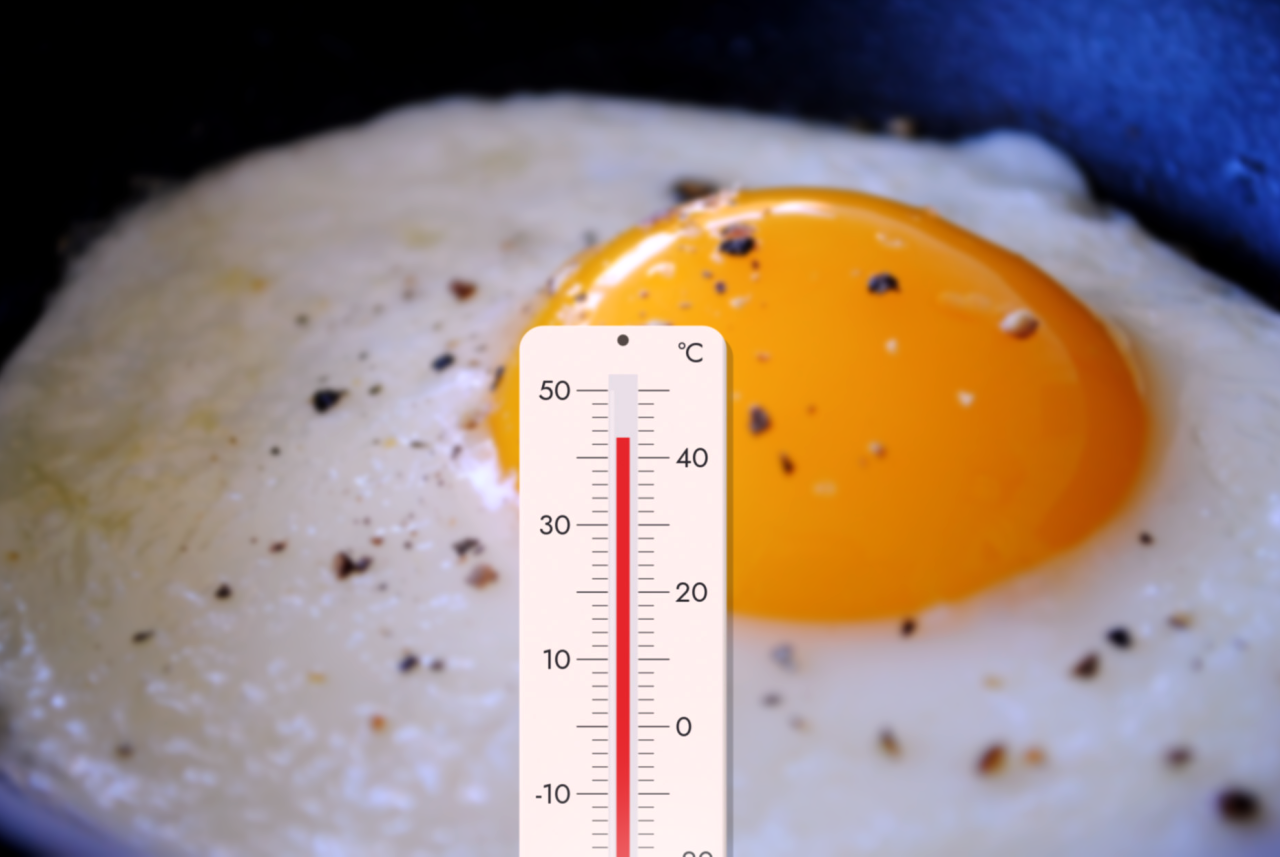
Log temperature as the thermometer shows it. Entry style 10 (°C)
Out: 43 (°C)
